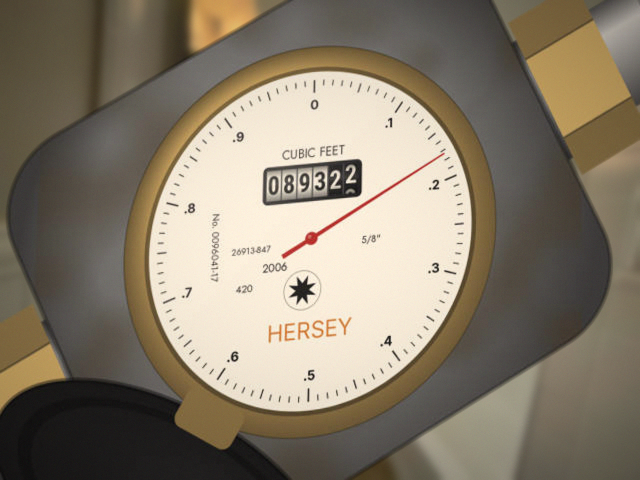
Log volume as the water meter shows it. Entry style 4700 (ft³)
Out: 89322.17 (ft³)
